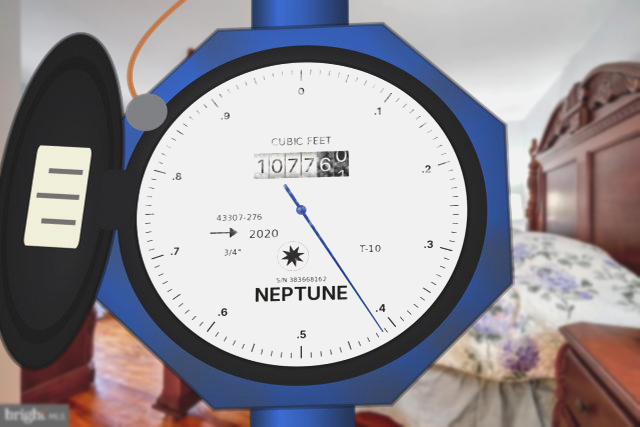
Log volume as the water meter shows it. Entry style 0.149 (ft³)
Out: 107760.41 (ft³)
